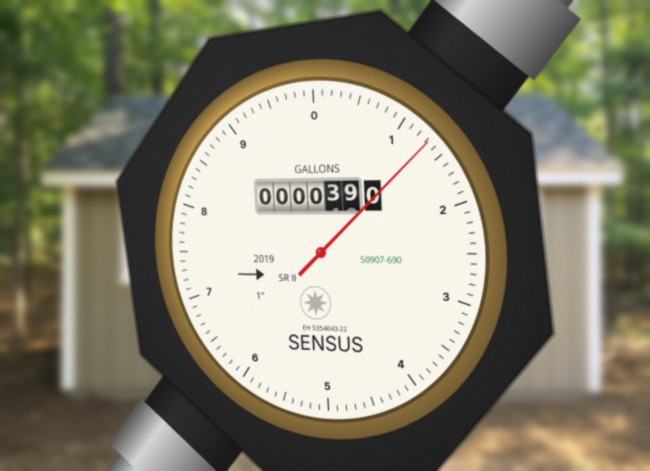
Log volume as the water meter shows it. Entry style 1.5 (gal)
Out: 391.3 (gal)
